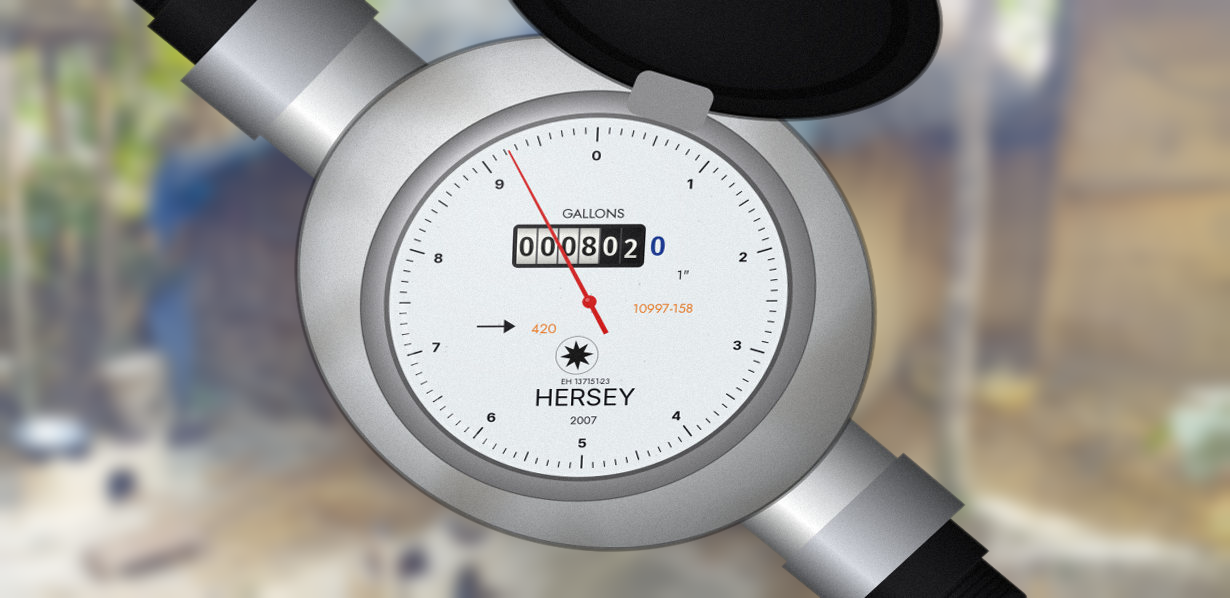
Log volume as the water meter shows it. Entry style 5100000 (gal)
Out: 8019.2 (gal)
